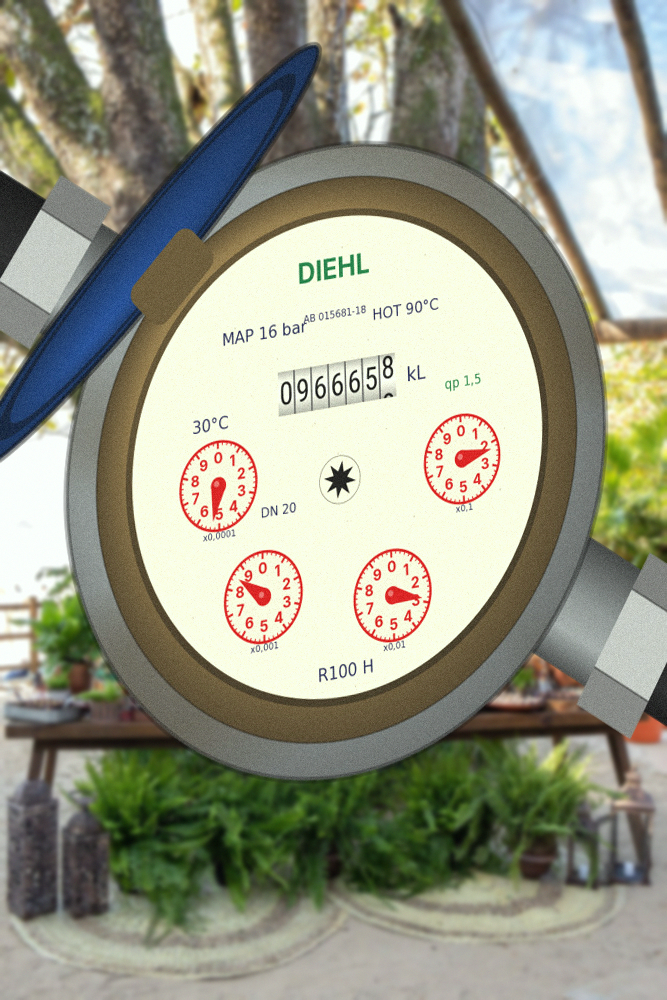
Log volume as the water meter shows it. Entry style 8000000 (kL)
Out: 966658.2285 (kL)
